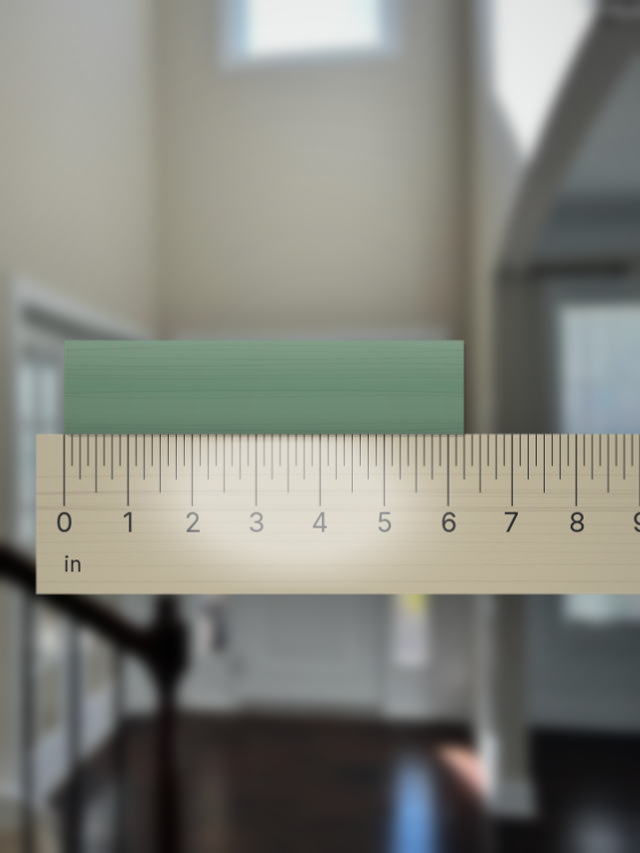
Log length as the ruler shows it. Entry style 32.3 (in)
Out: 6.25 (in)
